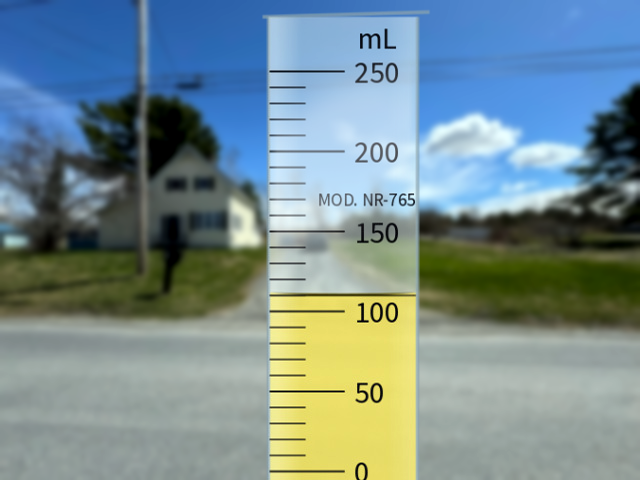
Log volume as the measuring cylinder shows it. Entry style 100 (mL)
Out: 110 (mL)
